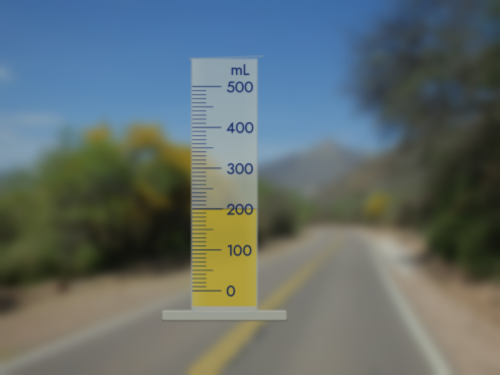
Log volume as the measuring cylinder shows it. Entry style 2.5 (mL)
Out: 200 (mL)
